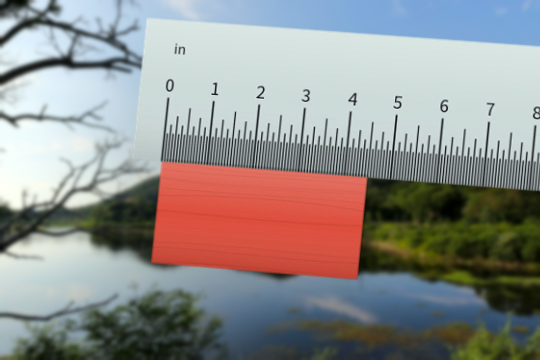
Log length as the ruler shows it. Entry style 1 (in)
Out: 4.5 (in)
